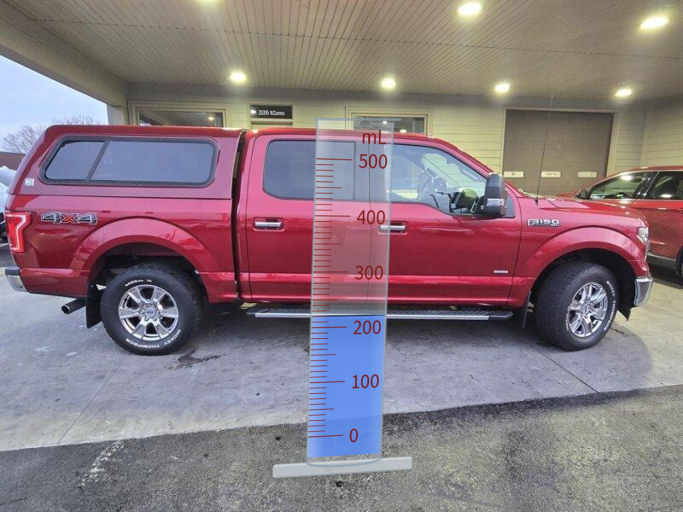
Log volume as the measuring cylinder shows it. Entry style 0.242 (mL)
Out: 220 (mL)
